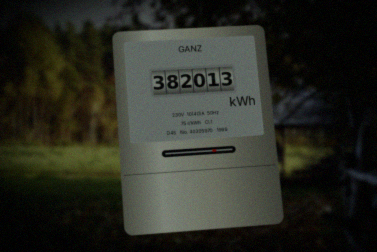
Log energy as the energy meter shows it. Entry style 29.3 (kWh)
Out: 382013 (kWh)
